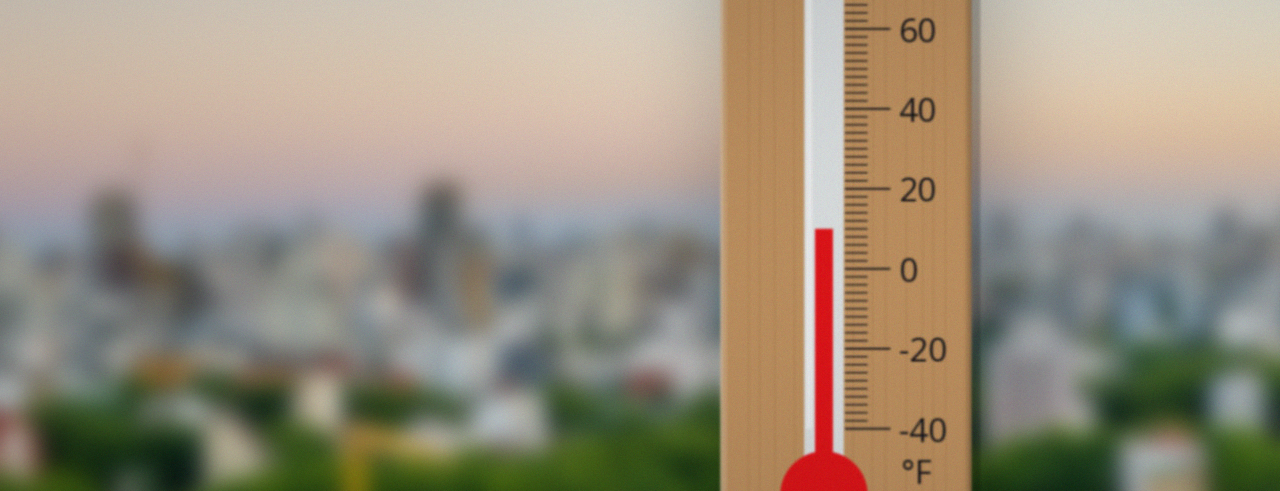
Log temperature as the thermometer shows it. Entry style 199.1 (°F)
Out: 10 (°F)
